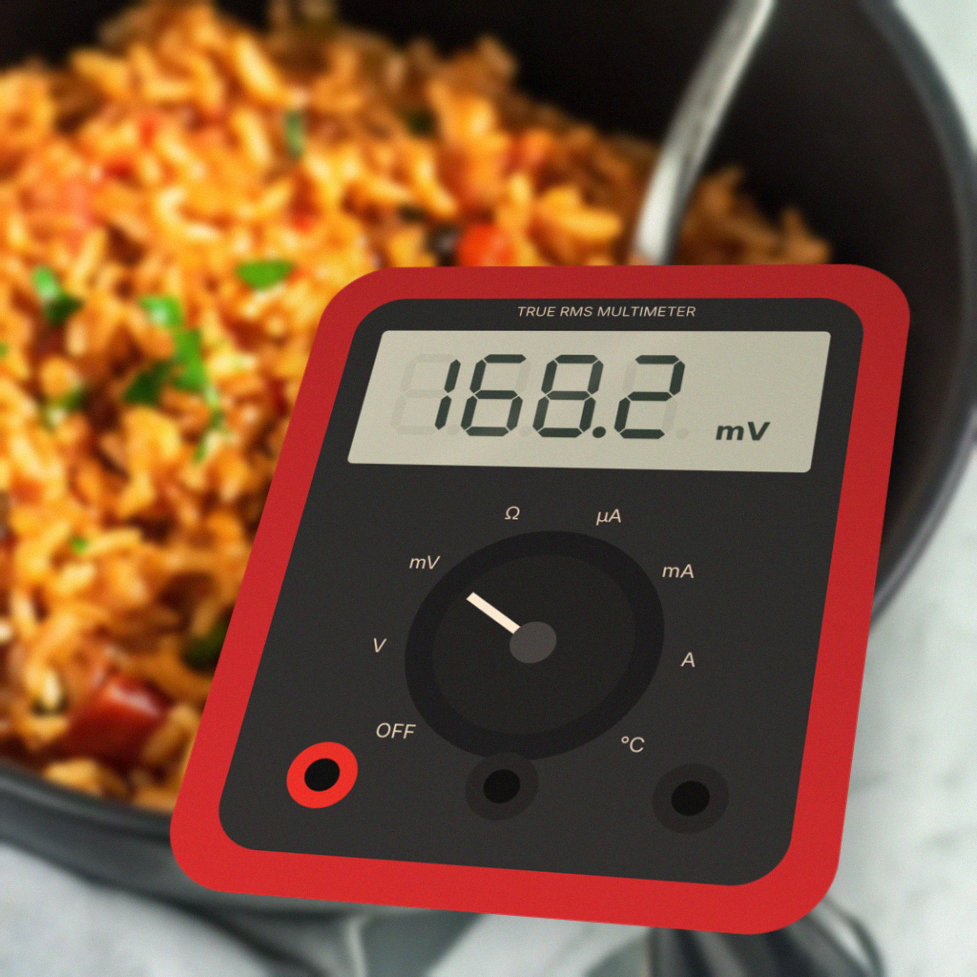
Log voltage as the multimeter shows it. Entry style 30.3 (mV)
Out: 168.2 (mV)
